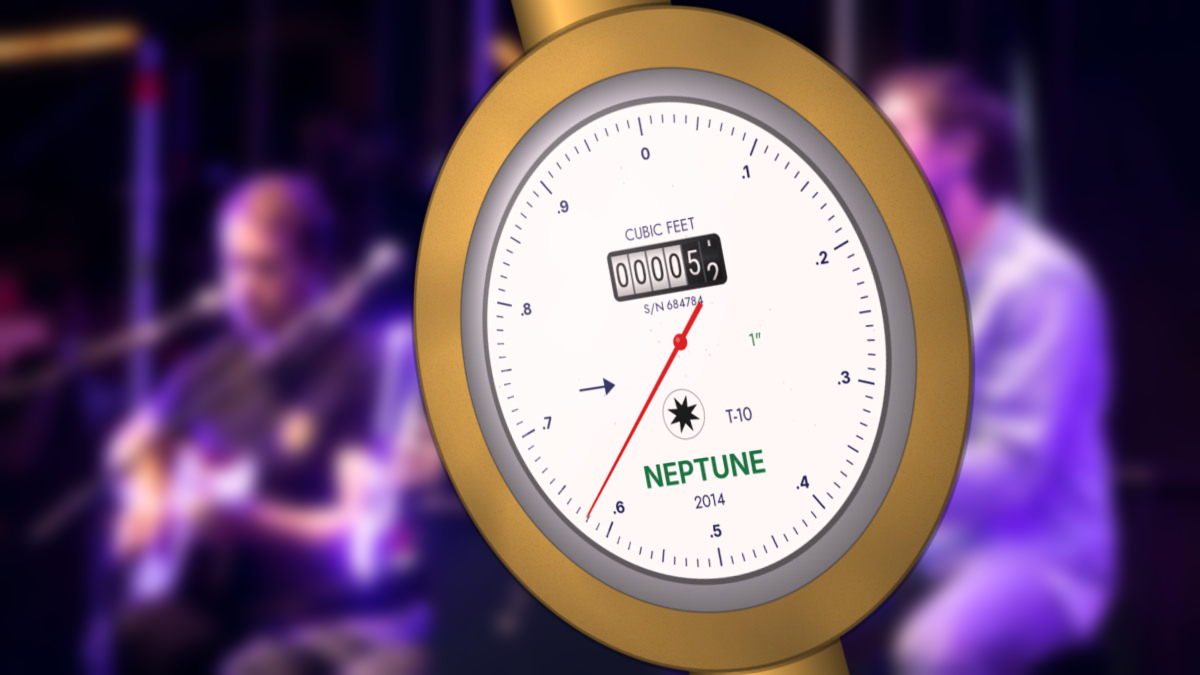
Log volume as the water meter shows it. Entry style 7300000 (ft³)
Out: 51.62 (ft³)
